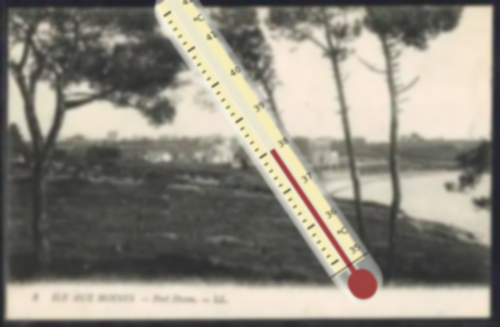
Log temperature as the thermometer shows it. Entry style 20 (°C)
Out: 38 (°C)
